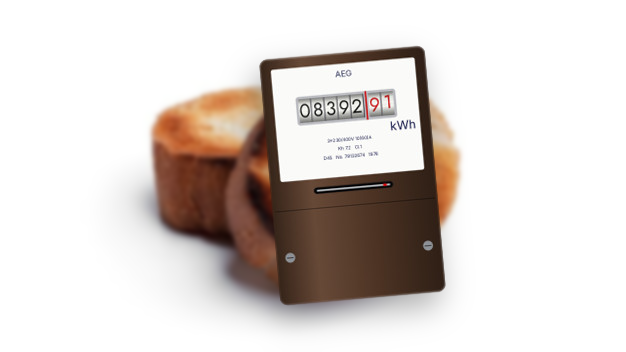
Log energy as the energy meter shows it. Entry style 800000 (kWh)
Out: 8392.91 (kWh)
